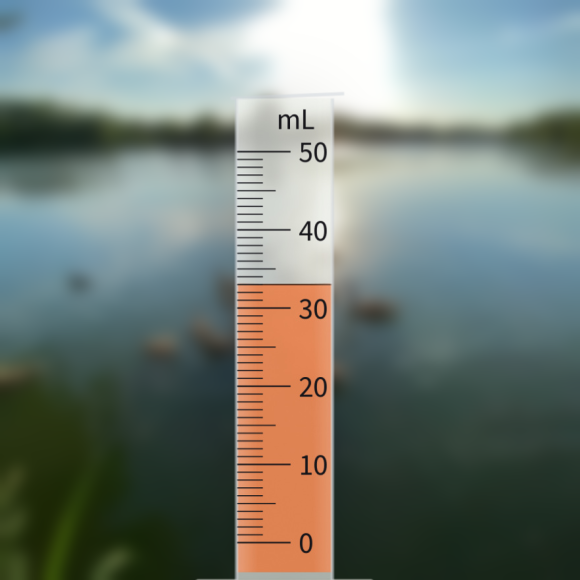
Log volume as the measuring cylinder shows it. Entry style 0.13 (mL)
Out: 33 (mL)
